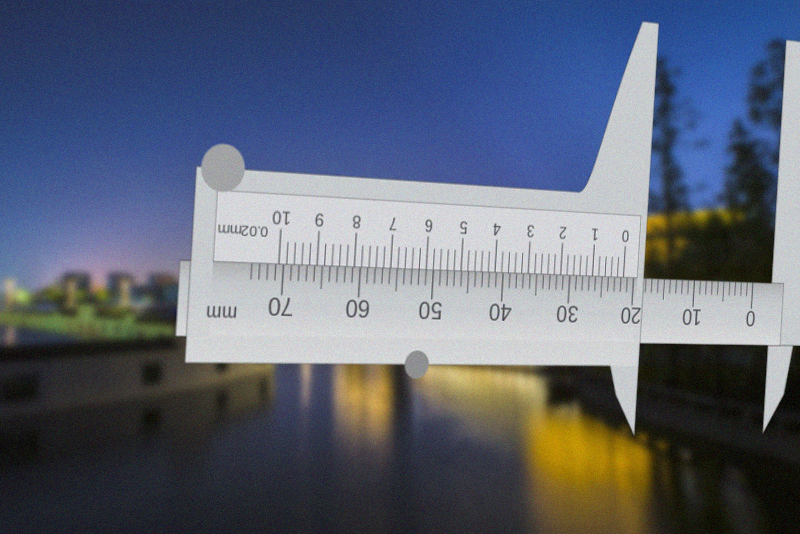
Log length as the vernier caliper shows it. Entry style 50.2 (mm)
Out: 21.6 (mm)
